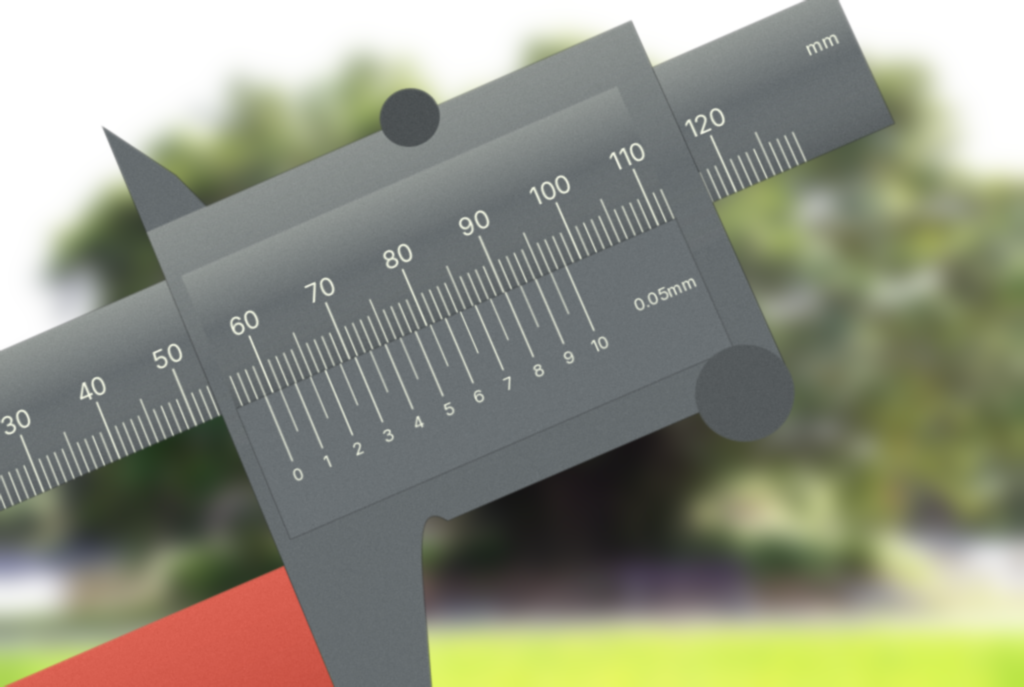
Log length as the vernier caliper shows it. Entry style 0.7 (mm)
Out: 59.0 (mm)
